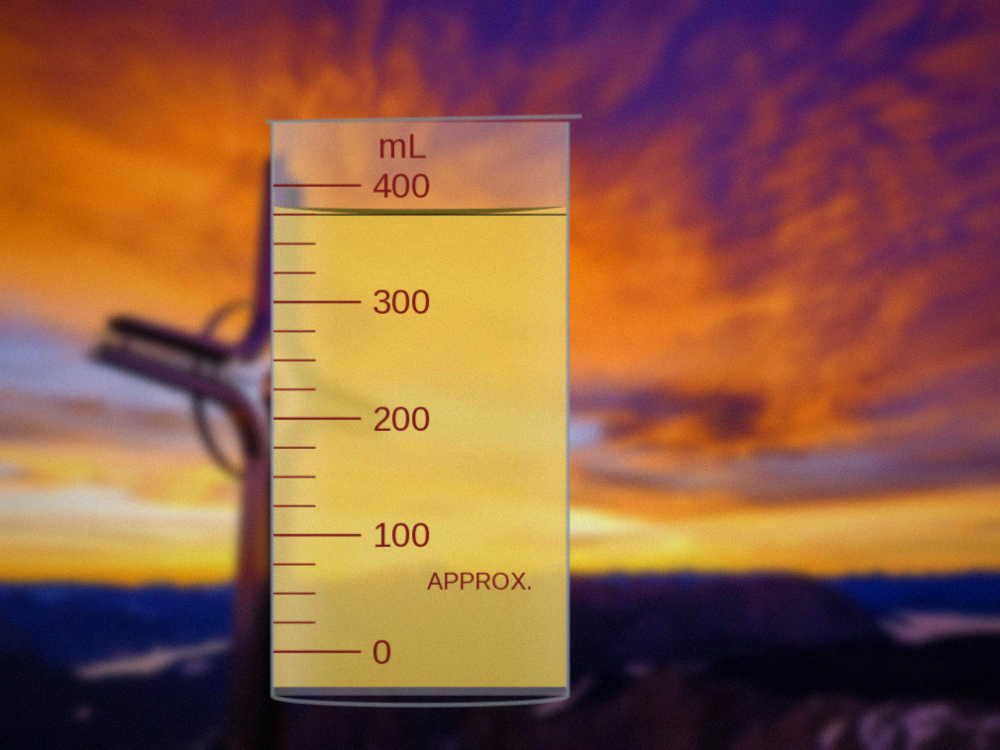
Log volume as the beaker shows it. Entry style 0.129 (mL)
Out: 375 (mL)
